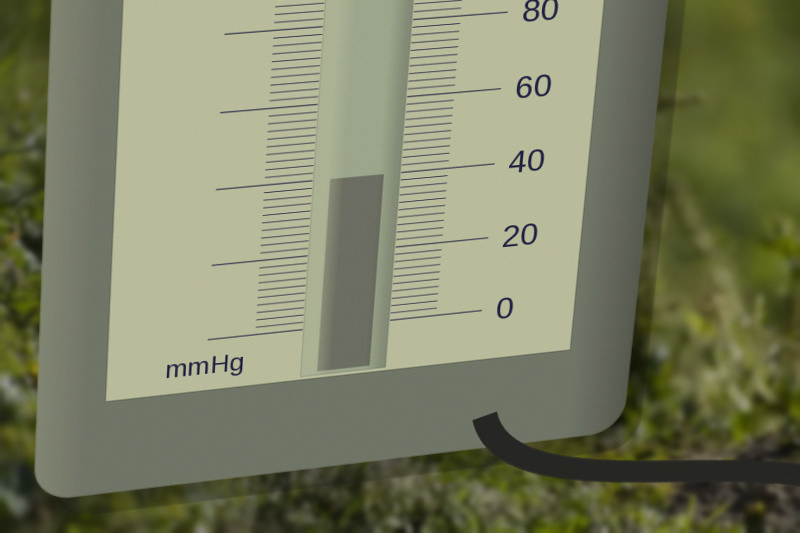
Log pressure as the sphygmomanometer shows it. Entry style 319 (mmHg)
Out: 40 (mmHg)
